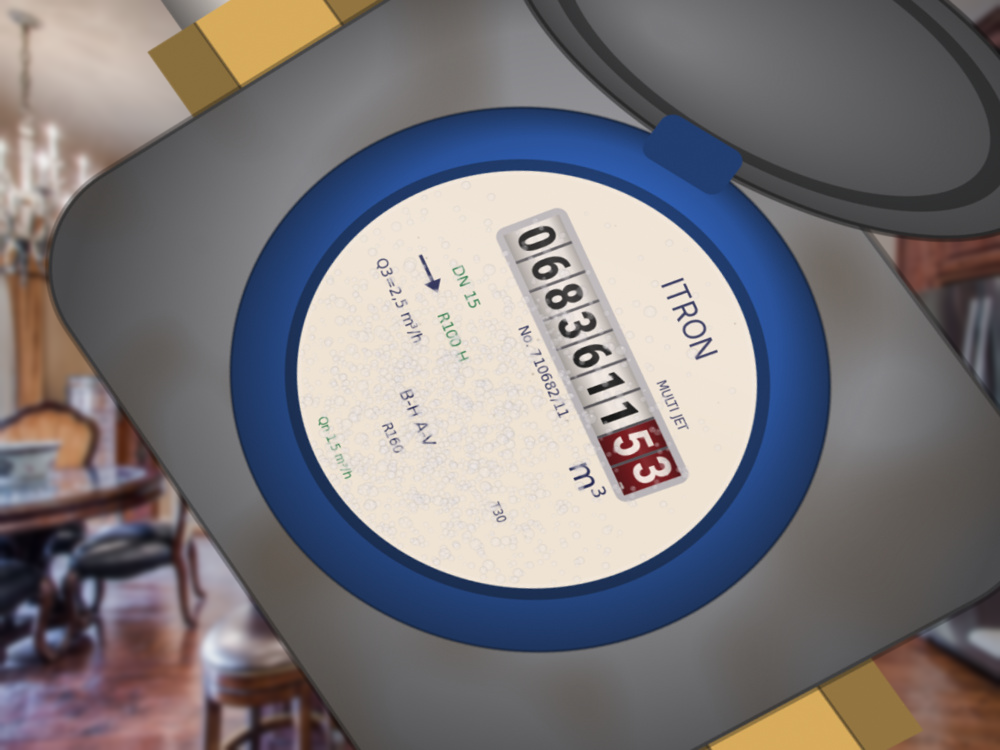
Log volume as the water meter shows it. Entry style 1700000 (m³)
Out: 683611.53 (m³)
